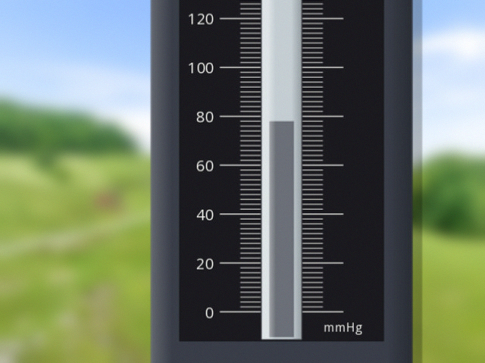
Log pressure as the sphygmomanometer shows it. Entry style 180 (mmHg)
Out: 78 (mmHg)
